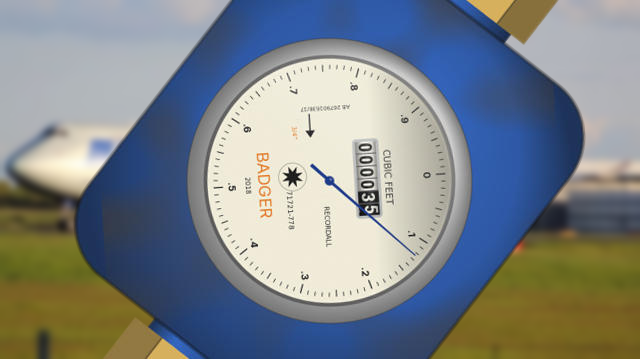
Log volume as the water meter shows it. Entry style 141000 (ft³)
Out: 35.12 (ft³)
